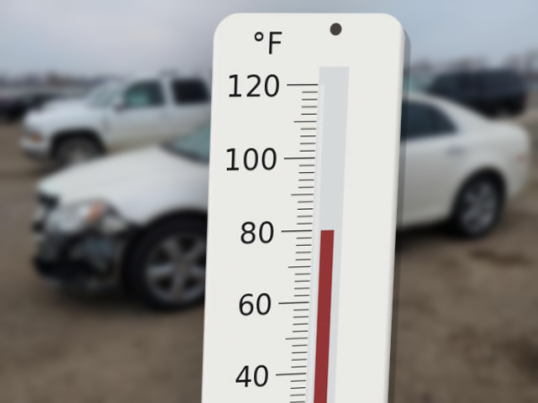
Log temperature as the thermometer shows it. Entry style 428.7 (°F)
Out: 80 (°F)
